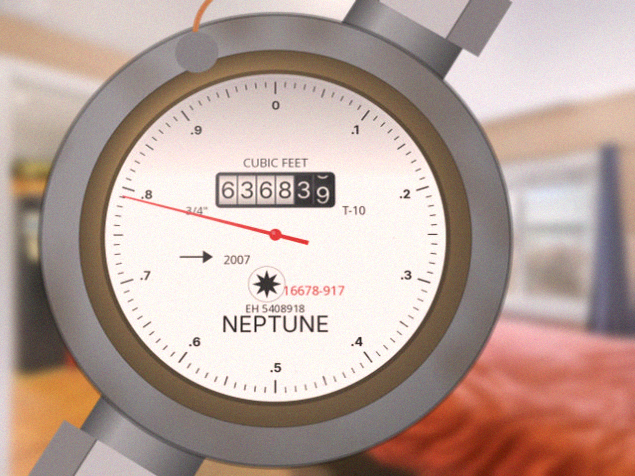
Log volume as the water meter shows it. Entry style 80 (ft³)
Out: 636838.79 (ft³)
